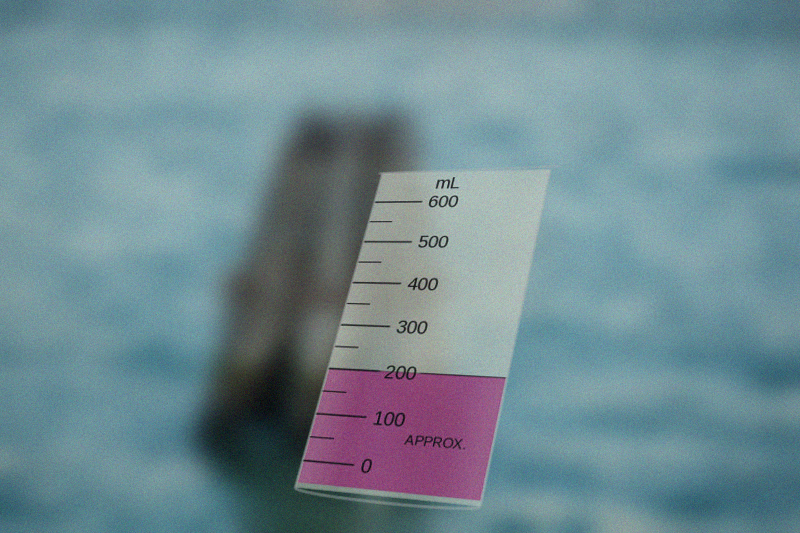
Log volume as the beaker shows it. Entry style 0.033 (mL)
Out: 200 (mL)
